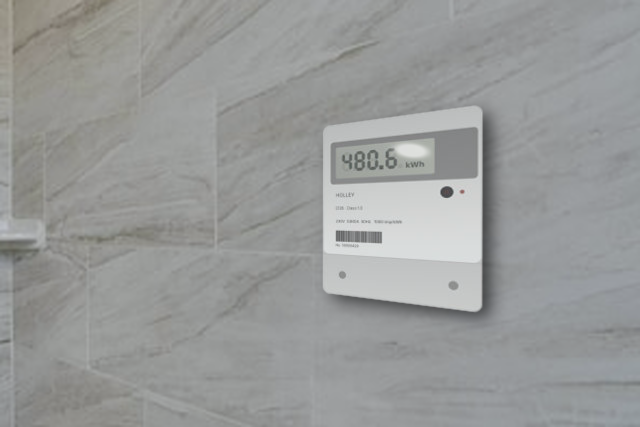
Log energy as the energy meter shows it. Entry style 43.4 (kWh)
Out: 480.6 (kWh)
